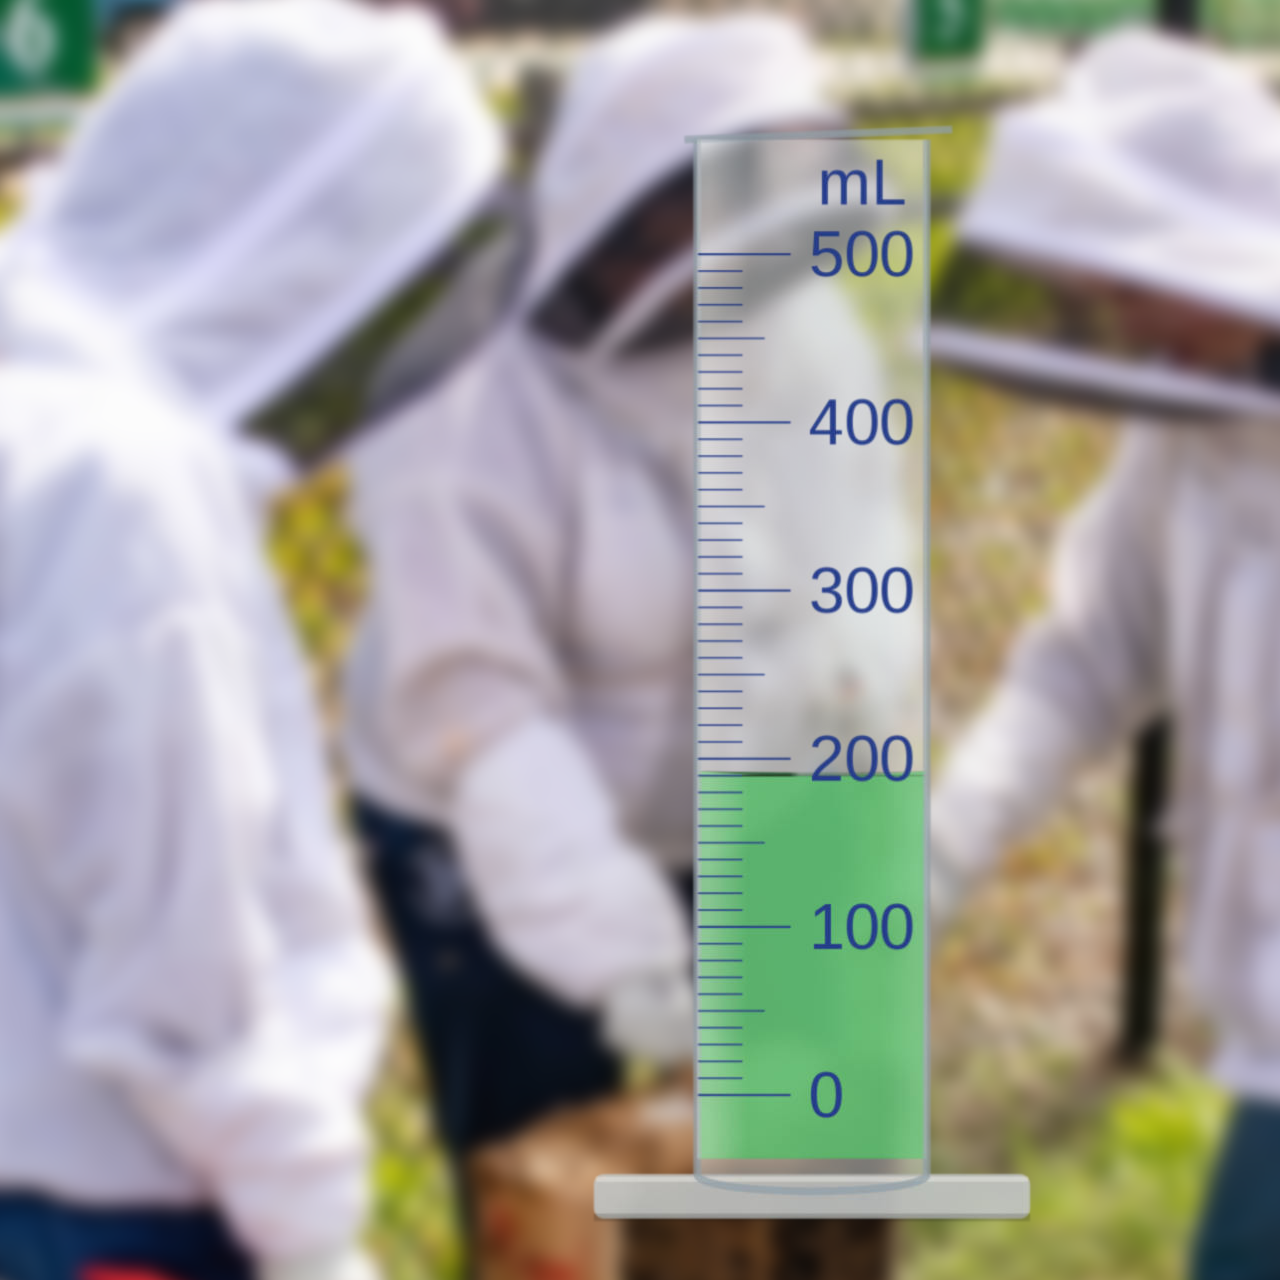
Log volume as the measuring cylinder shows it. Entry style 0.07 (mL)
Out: 190 (mL)
